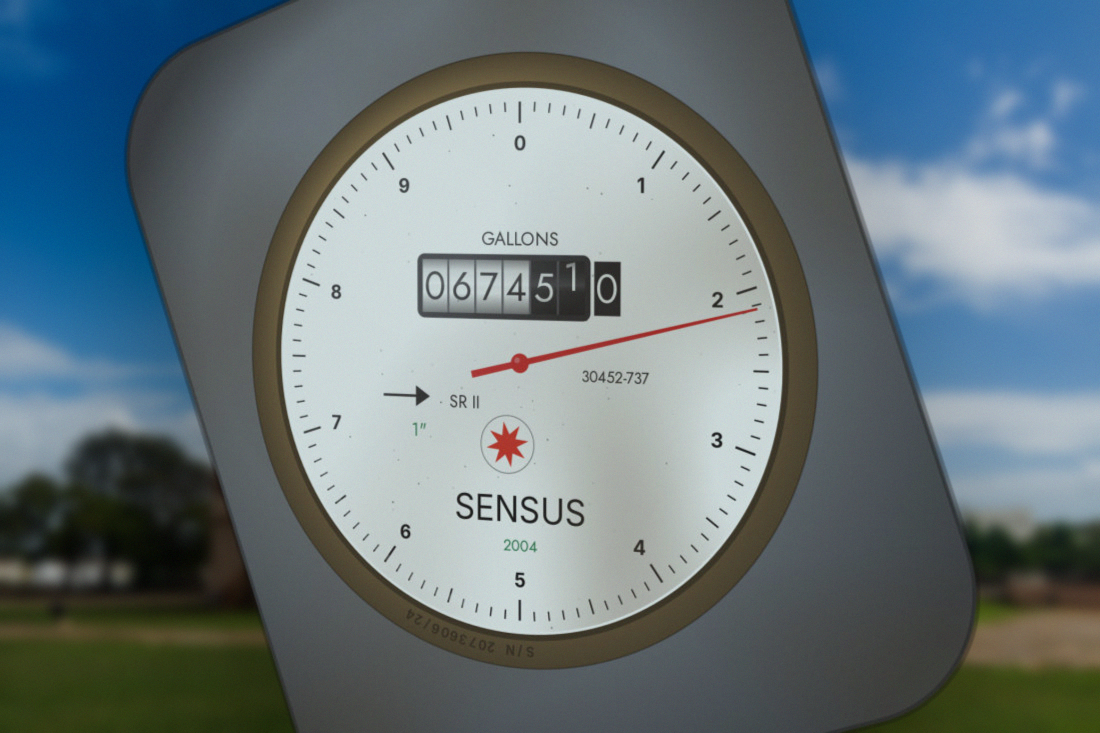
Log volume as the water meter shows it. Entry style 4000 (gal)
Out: 674512.1 (gal)
